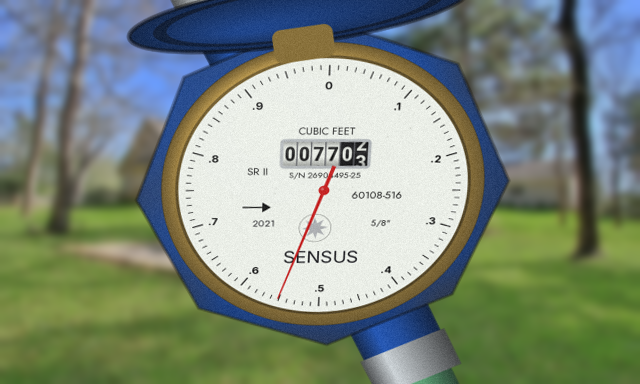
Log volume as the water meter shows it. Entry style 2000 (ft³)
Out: 7702.55 (ft³)
